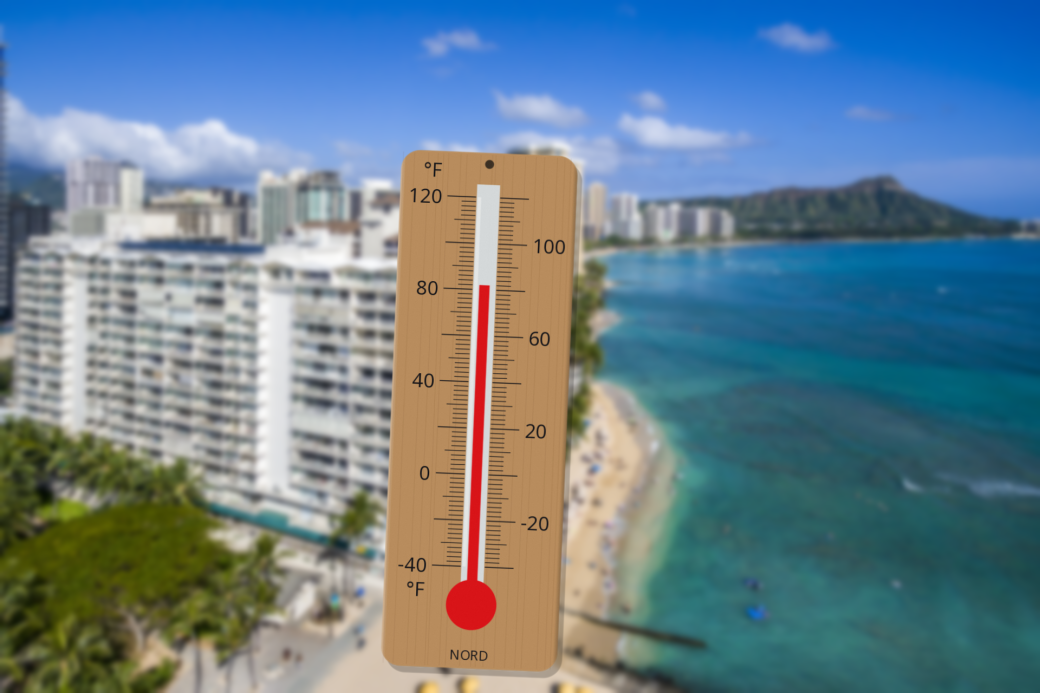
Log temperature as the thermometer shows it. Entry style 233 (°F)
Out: 82 (°F)
